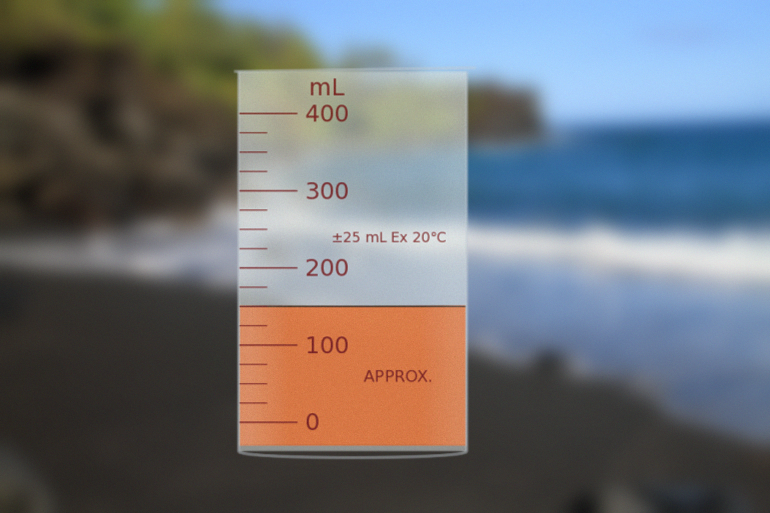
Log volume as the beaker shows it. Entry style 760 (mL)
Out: 150 (mL)
